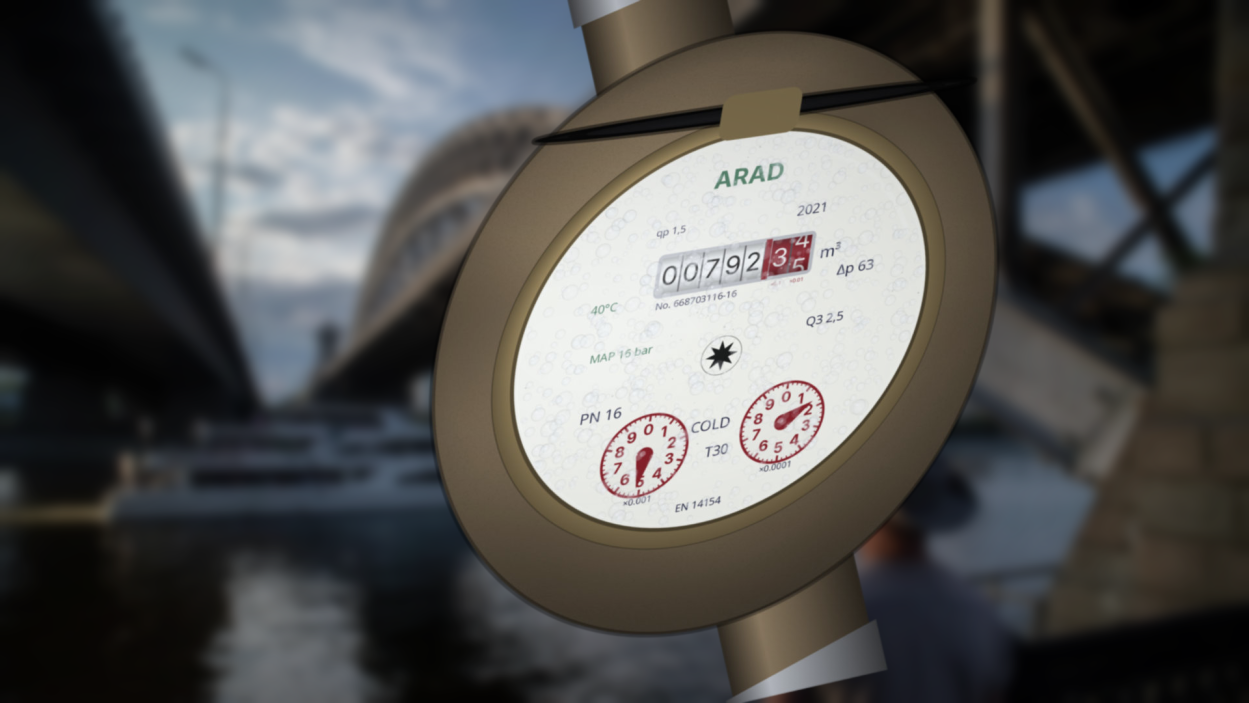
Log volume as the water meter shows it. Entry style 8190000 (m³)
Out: 792.3451 (m³)
